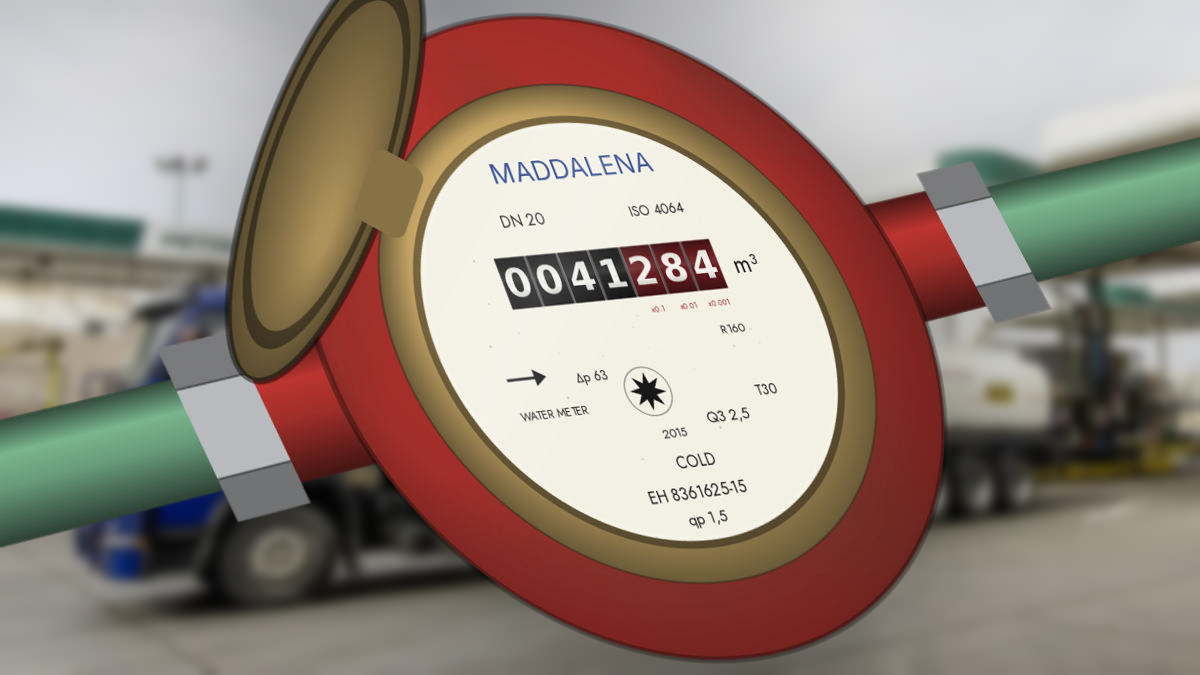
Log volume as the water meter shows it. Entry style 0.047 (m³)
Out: 41.284 (m³)
